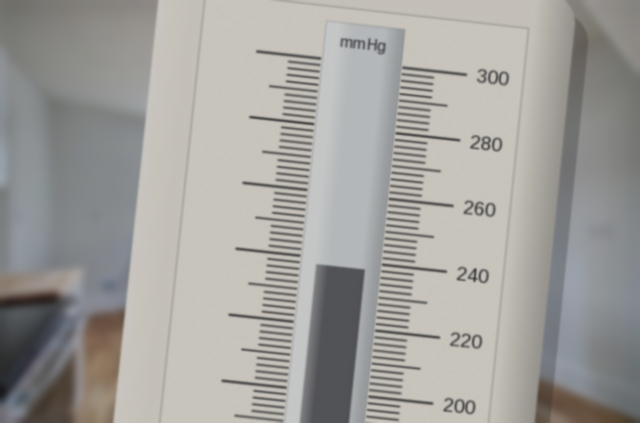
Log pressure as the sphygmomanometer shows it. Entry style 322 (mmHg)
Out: 238 (mmHg)
